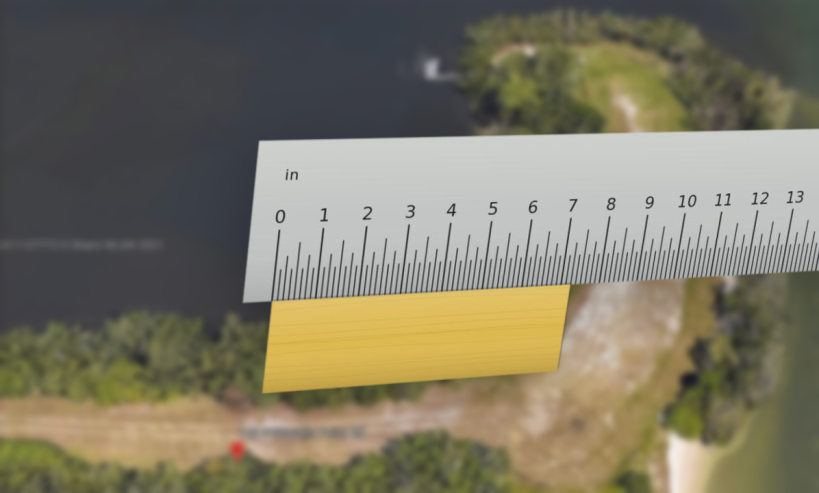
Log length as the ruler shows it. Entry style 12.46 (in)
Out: 7.25 (in)
